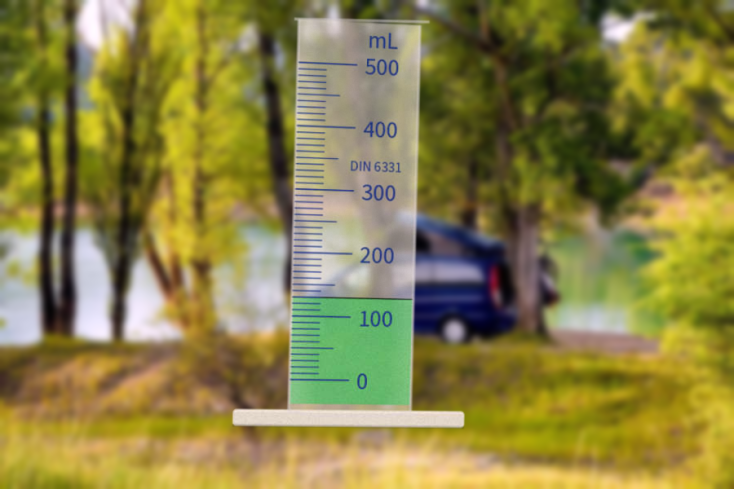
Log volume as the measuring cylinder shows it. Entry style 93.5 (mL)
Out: 130 (mL)
